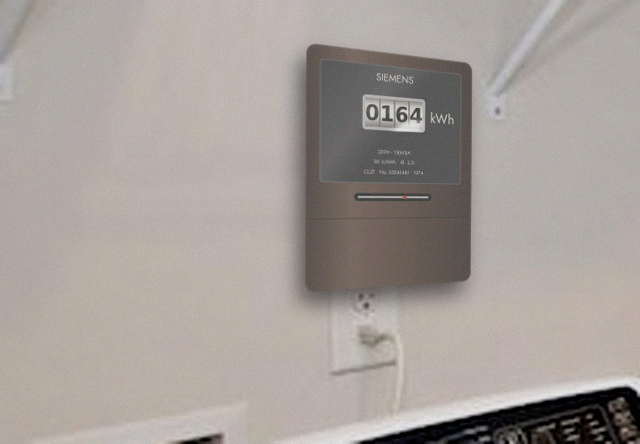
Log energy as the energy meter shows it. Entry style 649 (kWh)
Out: 164 (kWh)
